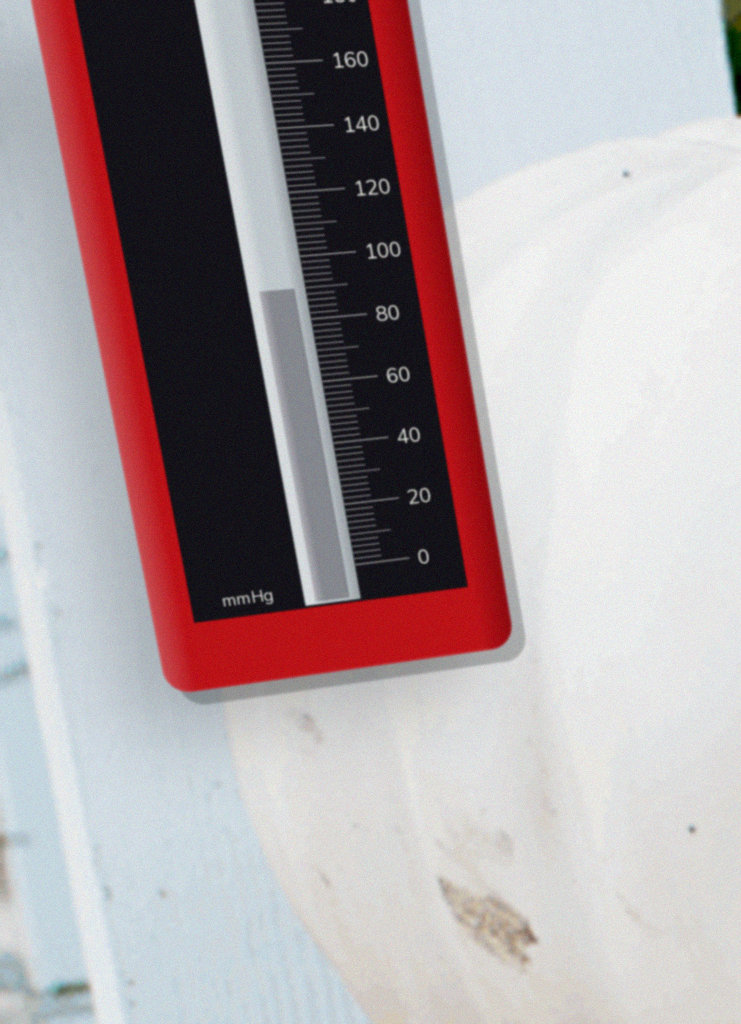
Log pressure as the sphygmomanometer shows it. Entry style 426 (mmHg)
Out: 90 (mmHg)
